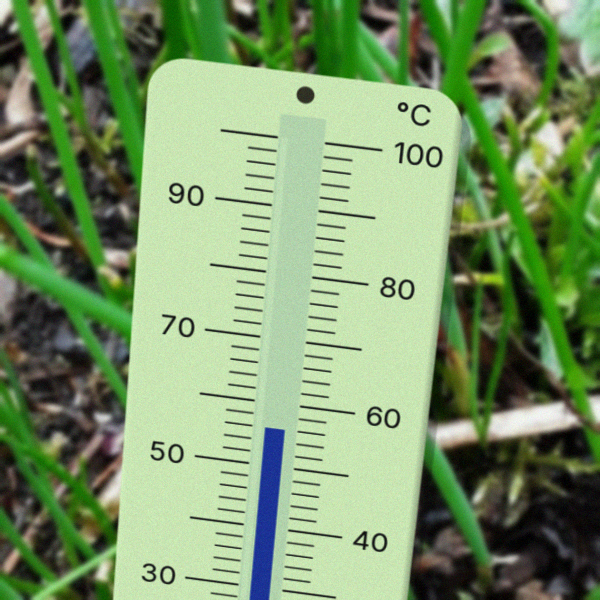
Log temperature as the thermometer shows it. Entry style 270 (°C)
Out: 56 (°C)
